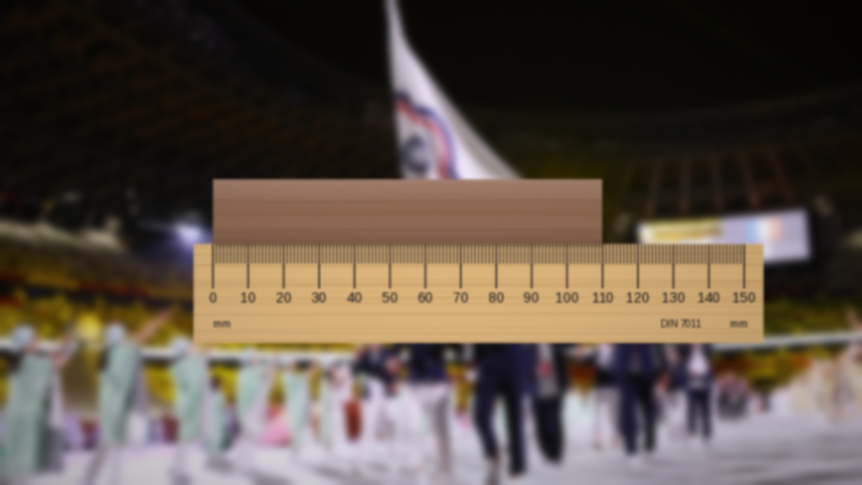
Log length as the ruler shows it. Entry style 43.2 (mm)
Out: 110 (mm)
